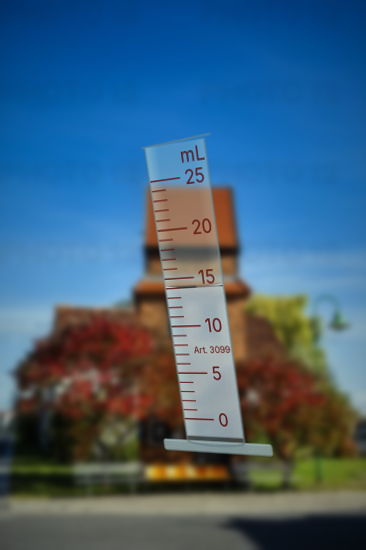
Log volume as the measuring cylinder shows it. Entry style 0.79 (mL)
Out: 14 (mL)
